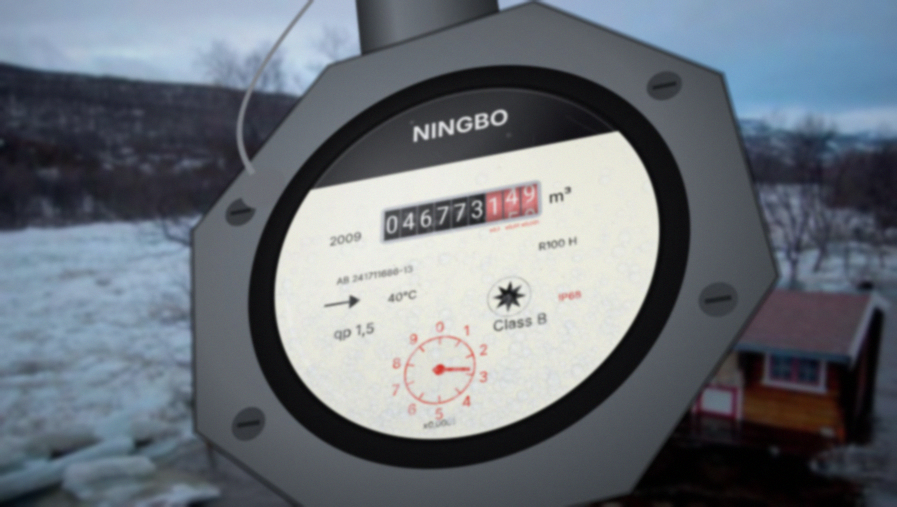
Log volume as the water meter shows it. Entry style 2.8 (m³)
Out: 46773.1492 (m³)
